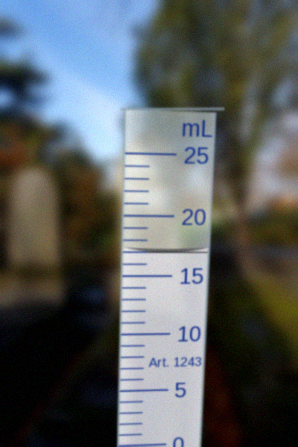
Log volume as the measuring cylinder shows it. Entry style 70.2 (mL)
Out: 17 (mL)
